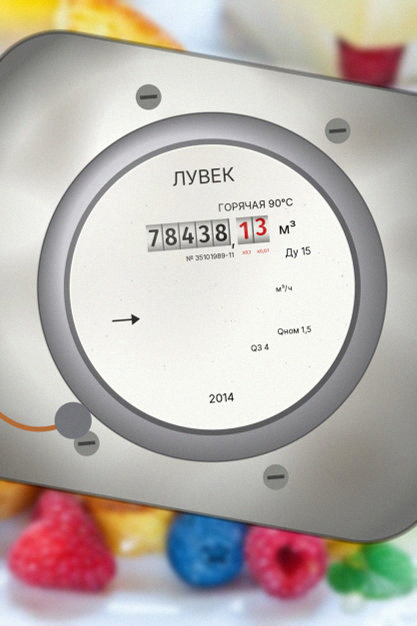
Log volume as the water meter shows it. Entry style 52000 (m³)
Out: 78438.13 (m³)
